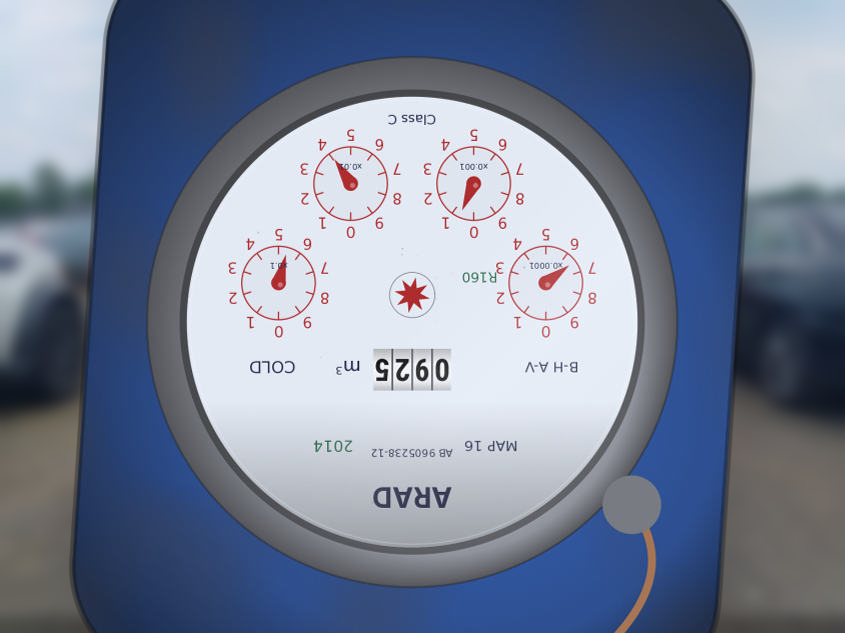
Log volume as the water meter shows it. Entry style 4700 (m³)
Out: 925.5406 (m³)
